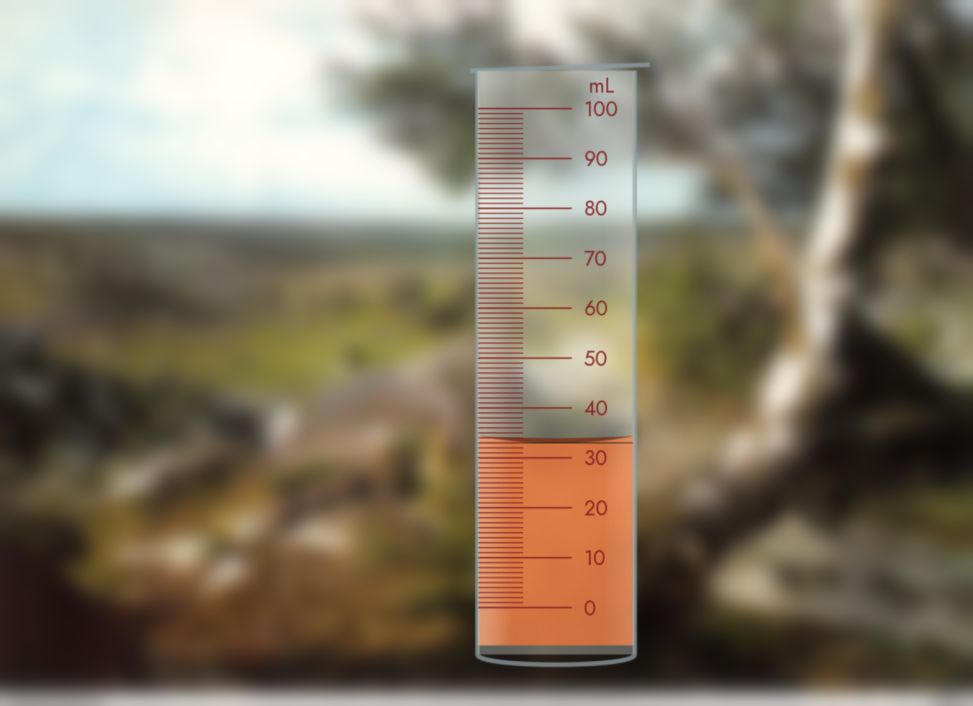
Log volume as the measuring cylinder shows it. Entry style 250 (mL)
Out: 33 (mL)
